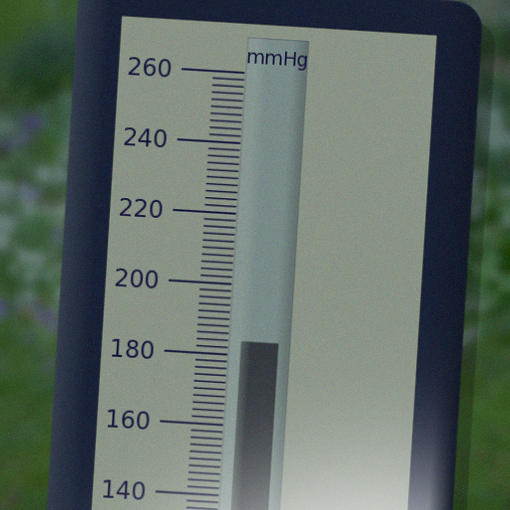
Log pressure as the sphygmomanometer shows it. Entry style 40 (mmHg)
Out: 184 (mmHg)
